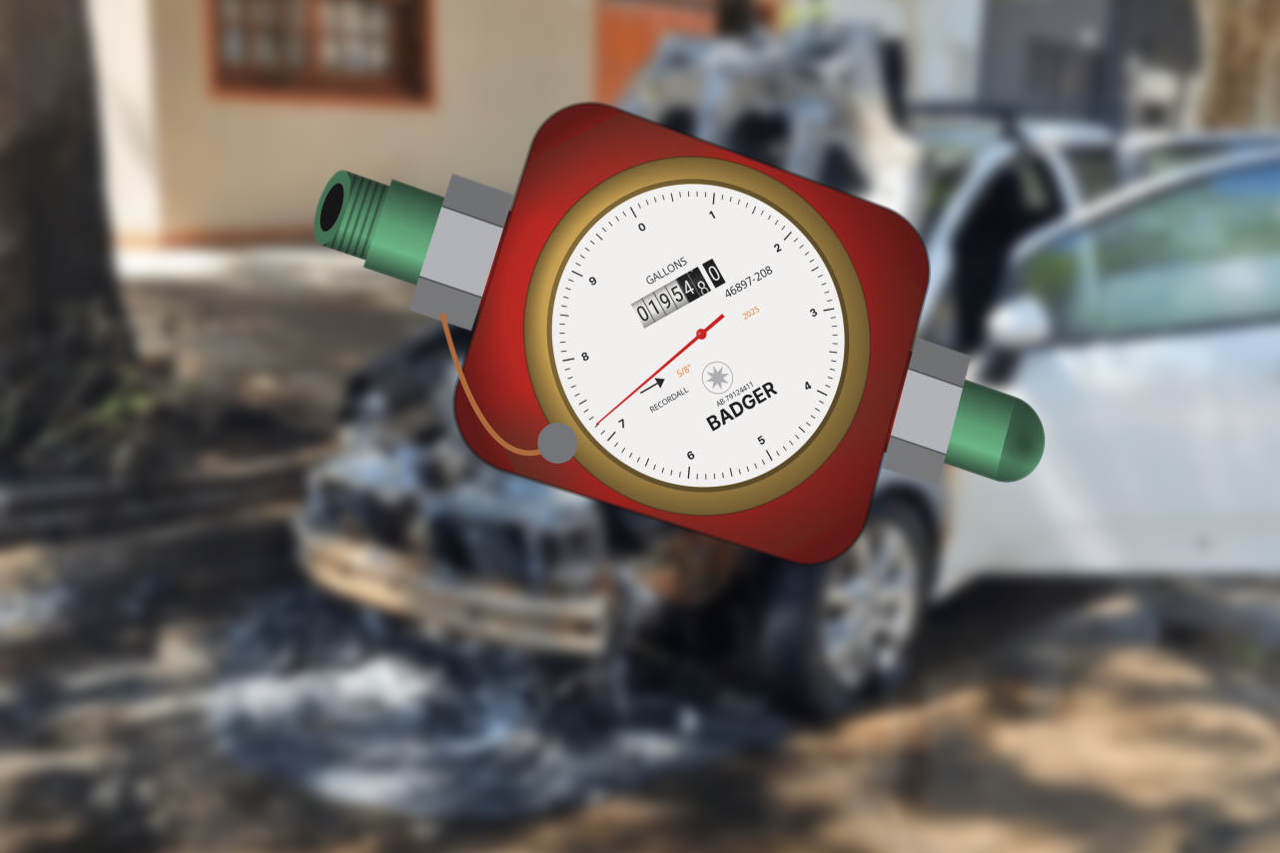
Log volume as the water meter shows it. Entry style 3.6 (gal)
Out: 195477.2 (gal)
